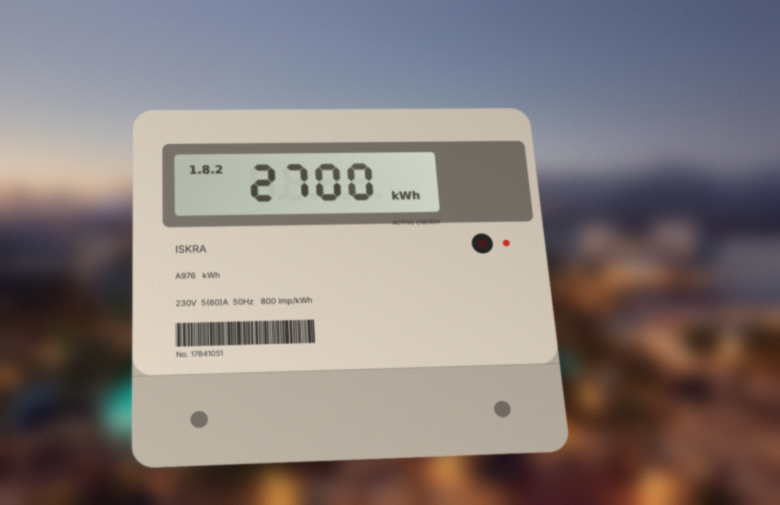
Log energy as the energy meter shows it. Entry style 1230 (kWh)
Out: 2700 (kWh)
